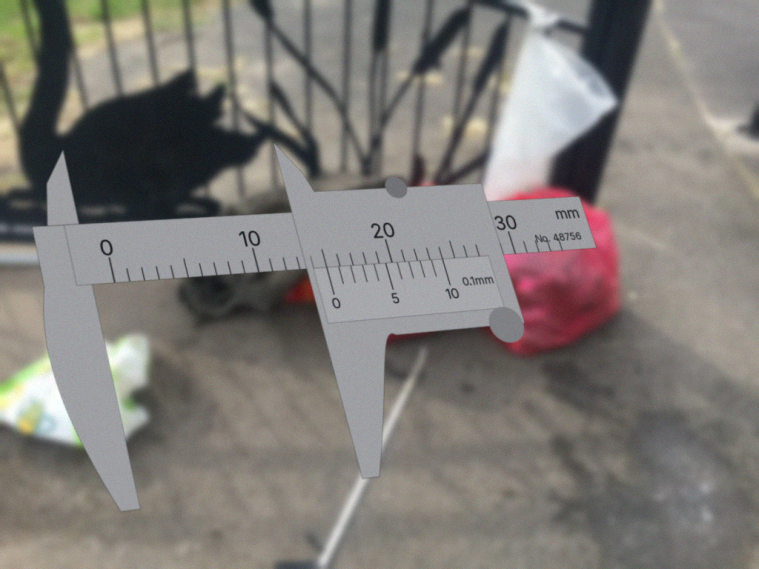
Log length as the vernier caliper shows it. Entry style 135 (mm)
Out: 15.0 (mm)
